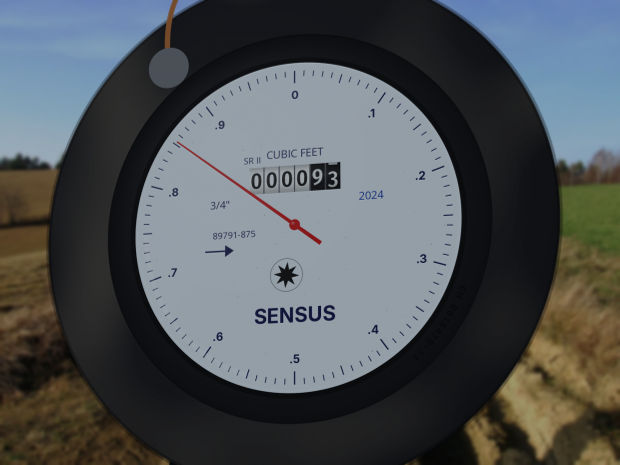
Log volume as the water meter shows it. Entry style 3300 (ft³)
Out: 92.85 (ft³)
